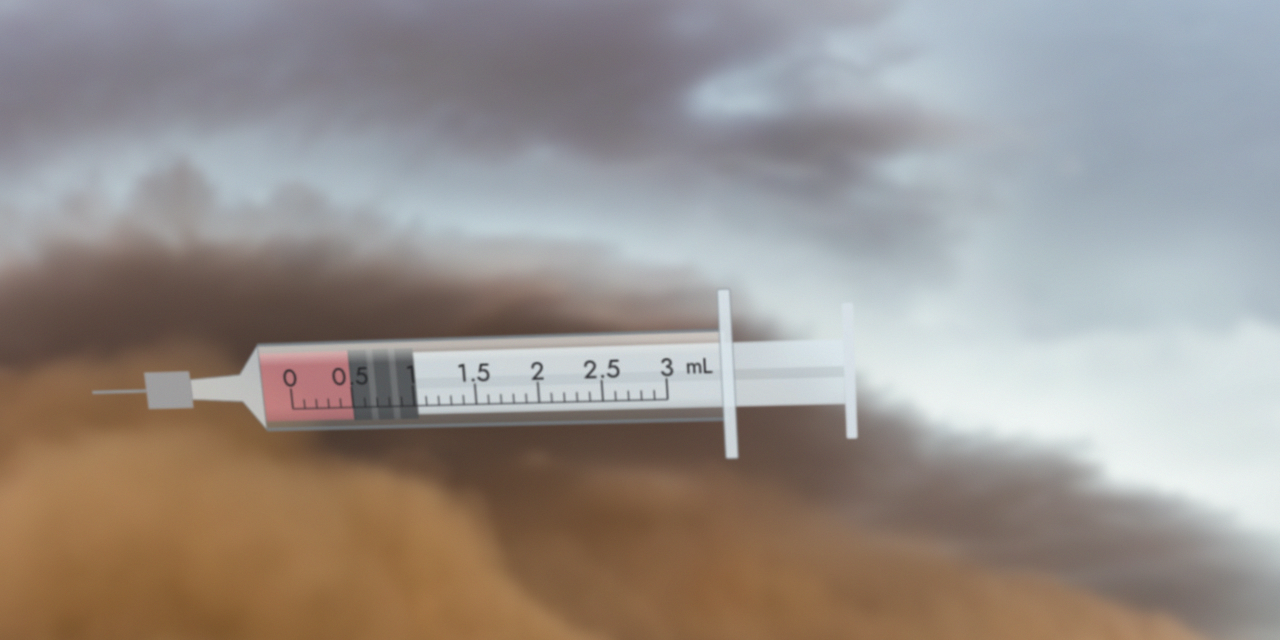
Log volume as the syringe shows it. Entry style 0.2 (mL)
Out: 0.5 (mL)
